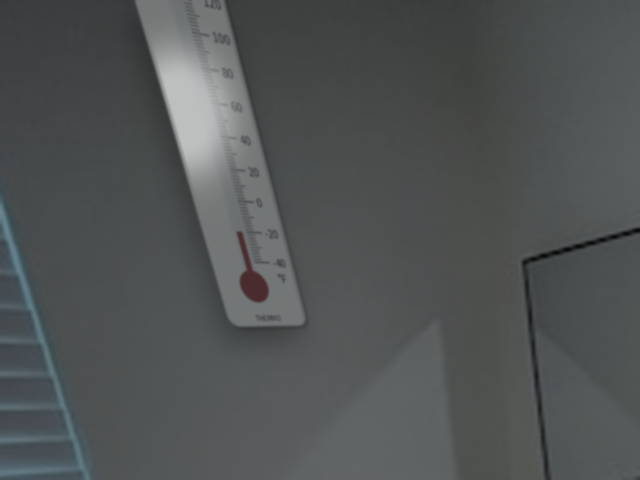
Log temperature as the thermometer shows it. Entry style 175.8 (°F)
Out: -20 (°F)
